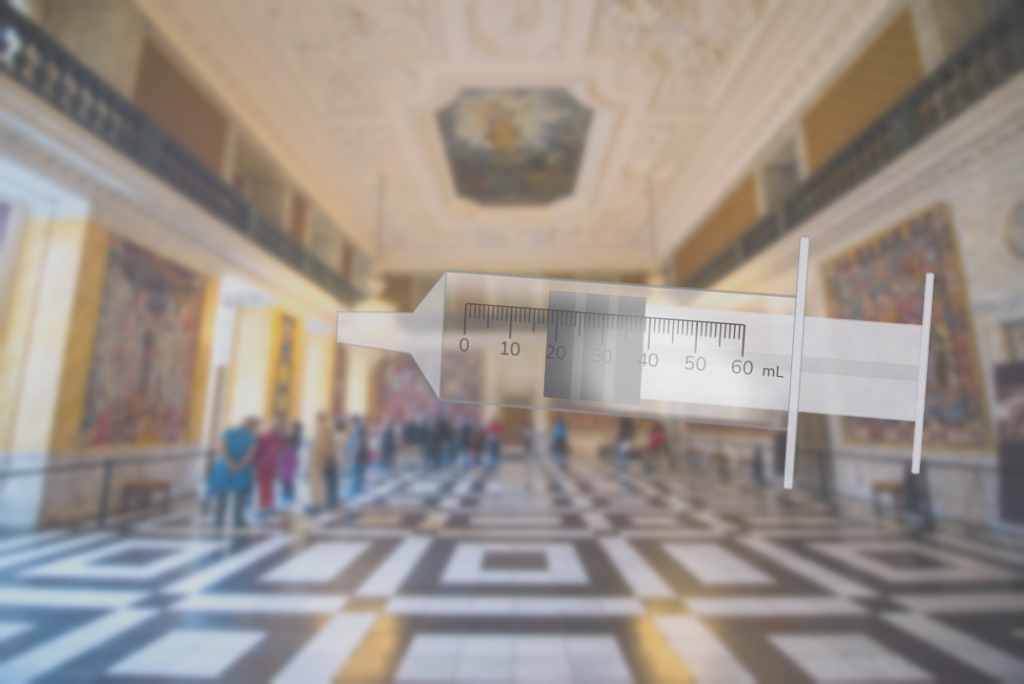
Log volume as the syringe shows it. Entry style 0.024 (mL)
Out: 18 (mL)
